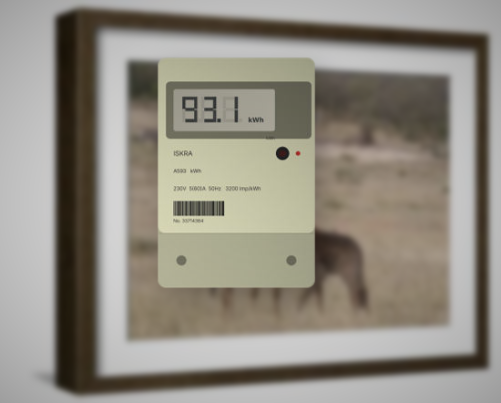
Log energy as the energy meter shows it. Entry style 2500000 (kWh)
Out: 93.1 (kWh)
